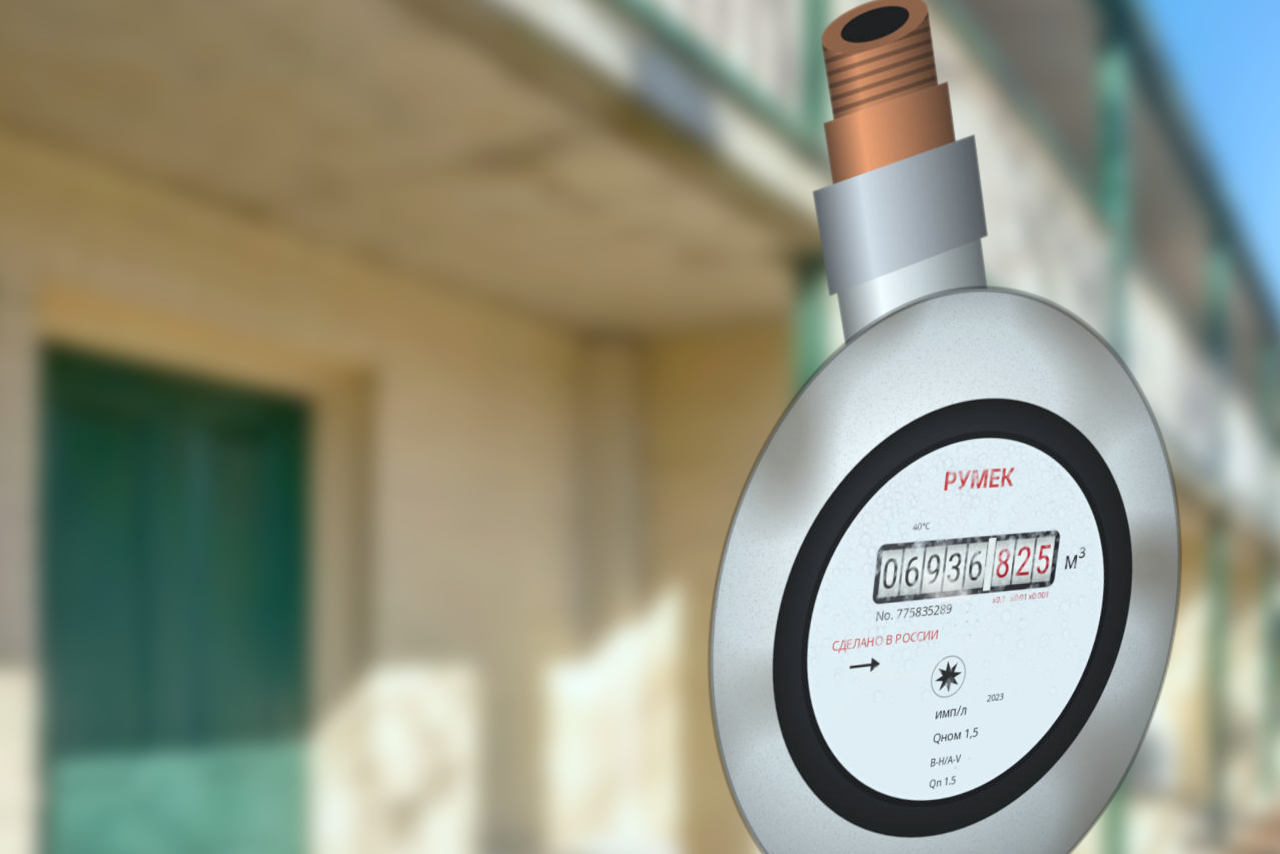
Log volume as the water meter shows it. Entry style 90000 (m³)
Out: 6936.825 (m³)
